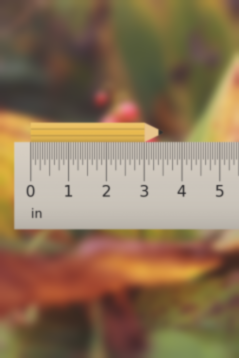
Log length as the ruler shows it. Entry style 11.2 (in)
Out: 3.5 (in)
